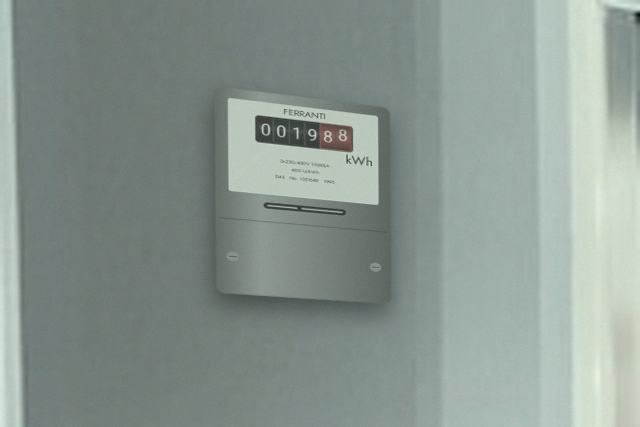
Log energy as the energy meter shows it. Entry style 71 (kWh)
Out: 19.88 (kWh)
